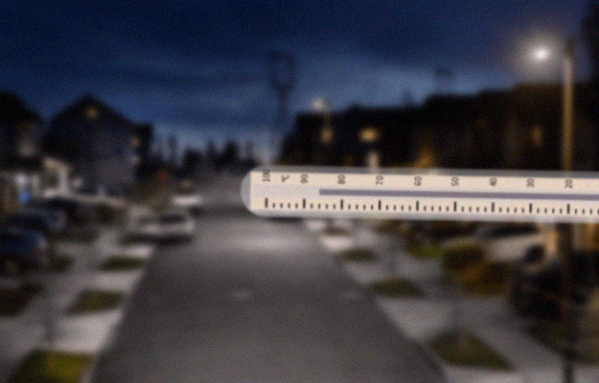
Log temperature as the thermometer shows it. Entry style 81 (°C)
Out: 86 (°C)
